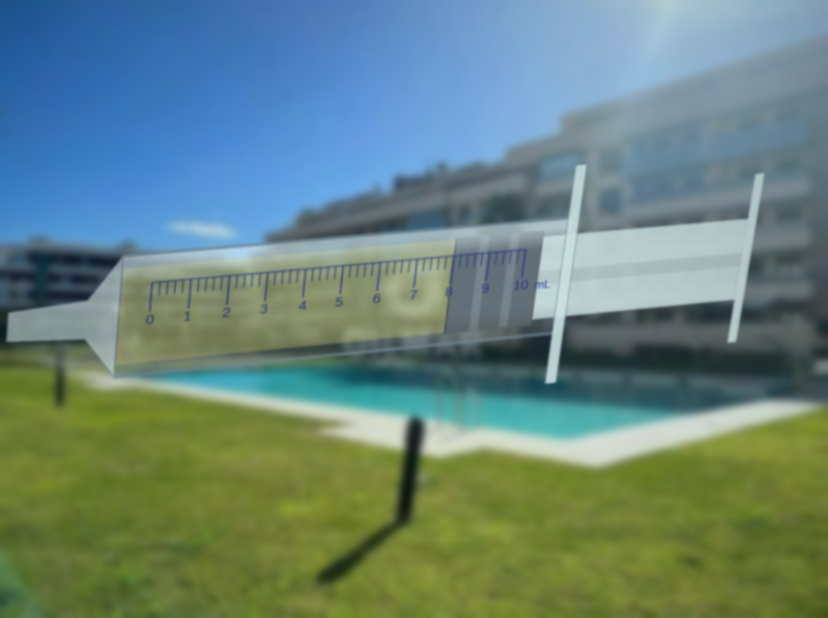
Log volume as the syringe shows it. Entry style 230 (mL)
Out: 8 (mL)
